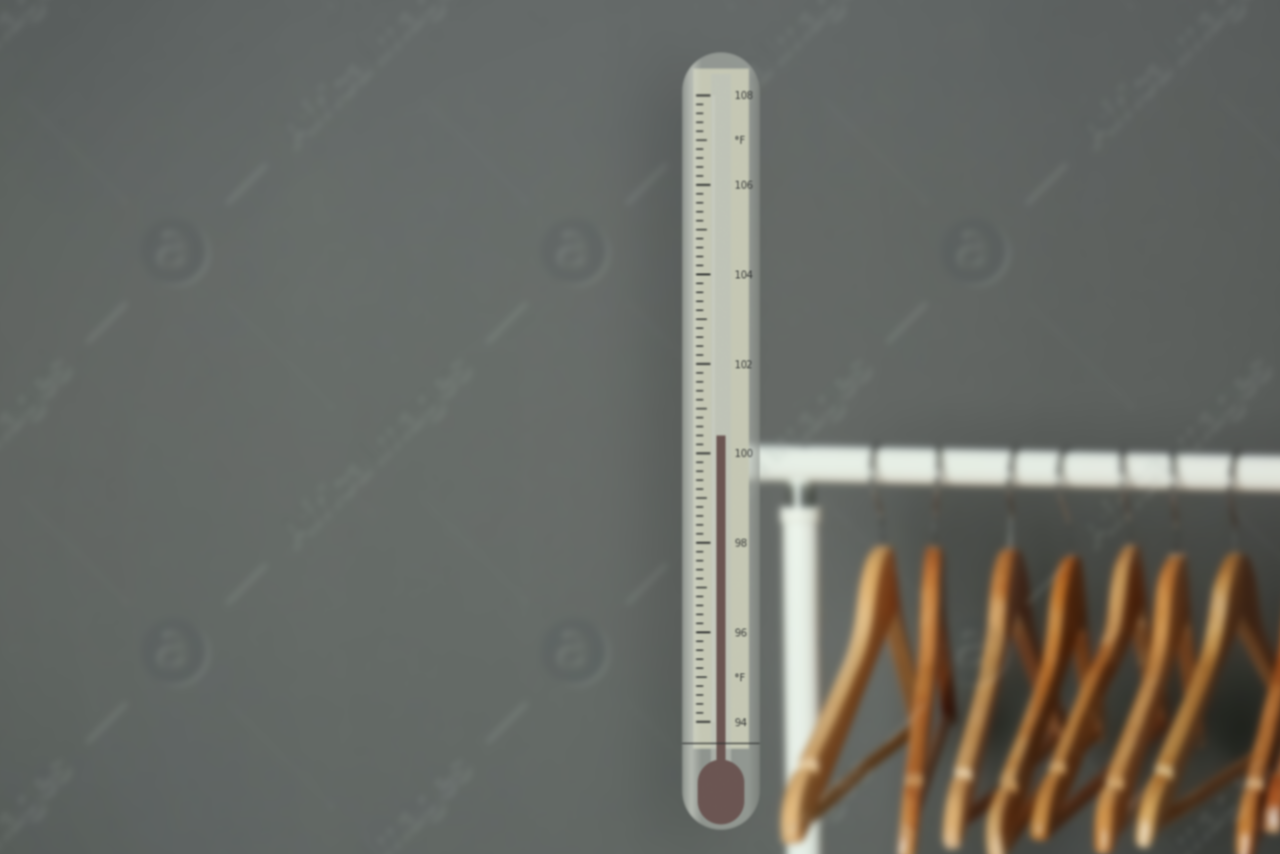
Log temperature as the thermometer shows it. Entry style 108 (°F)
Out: 100.4 (°F)
